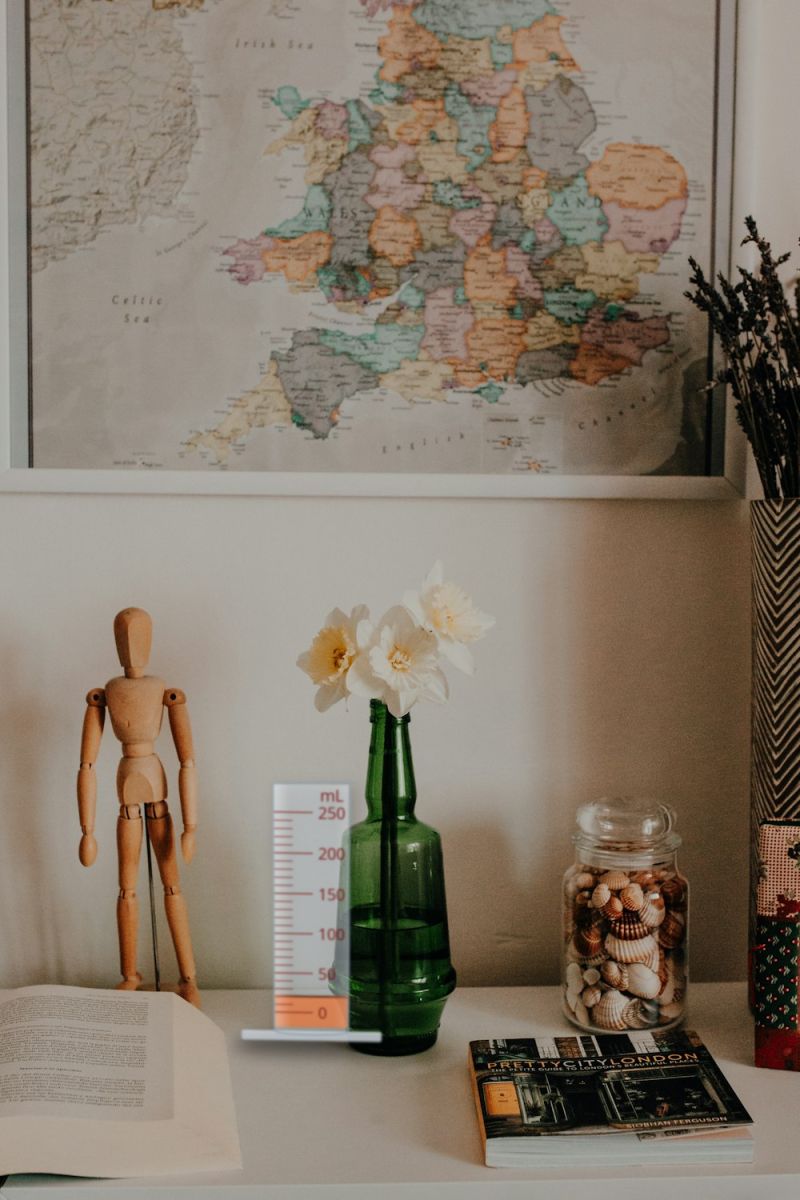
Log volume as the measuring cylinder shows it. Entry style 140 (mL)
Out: 20 (mL)
